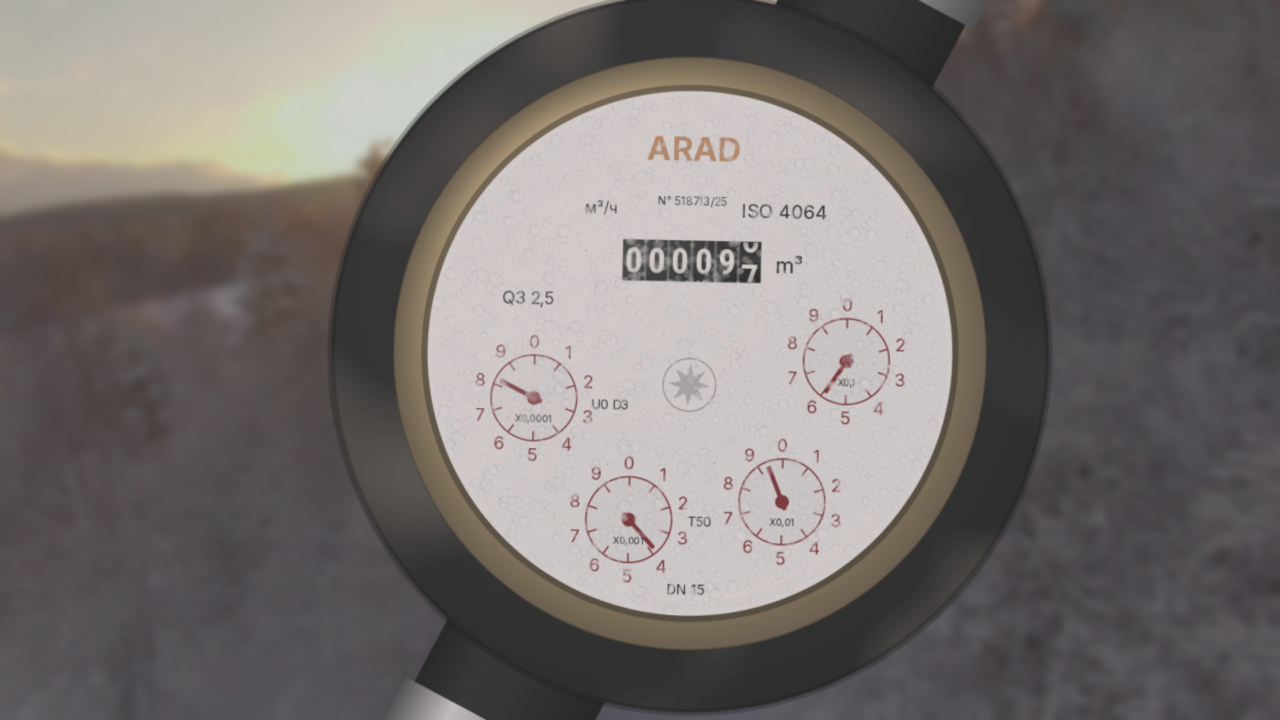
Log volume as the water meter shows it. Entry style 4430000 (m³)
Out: 96.5938 (m³)
